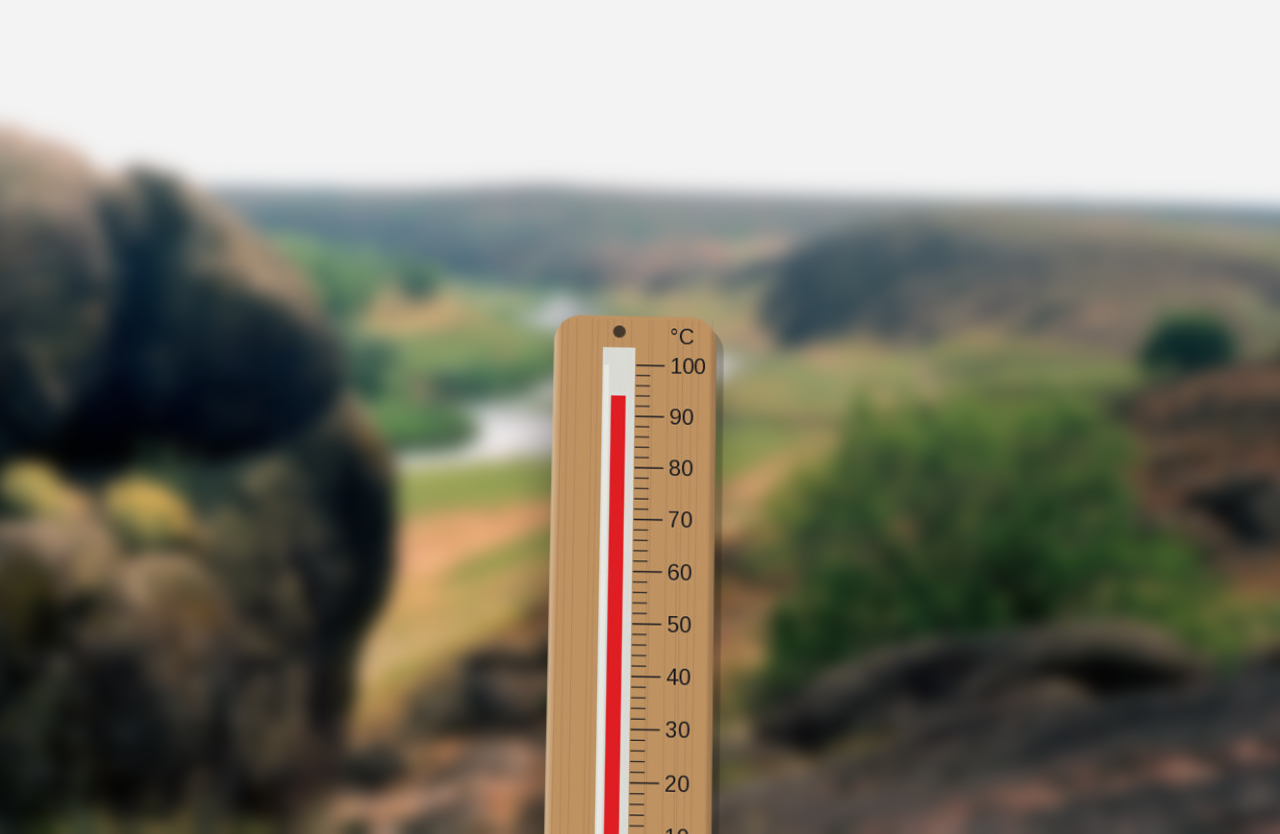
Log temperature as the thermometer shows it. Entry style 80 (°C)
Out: 94 (°C)
